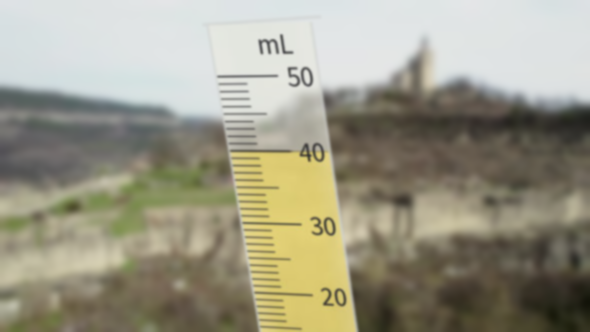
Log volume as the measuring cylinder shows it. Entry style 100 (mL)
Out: 40 (mL)
